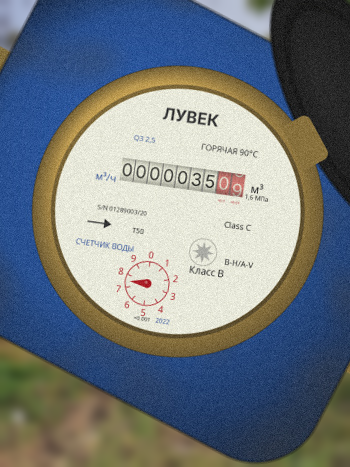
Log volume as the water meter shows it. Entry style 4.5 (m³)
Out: 35.087 (m³)
